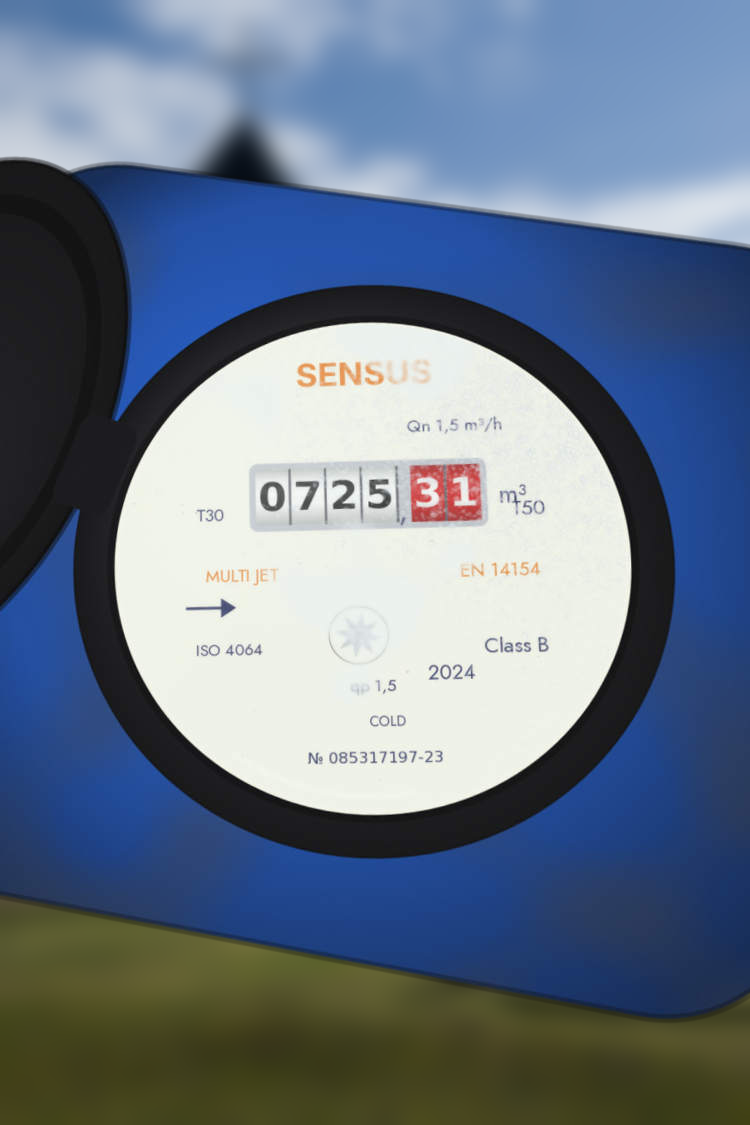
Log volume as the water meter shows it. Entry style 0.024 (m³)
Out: 725.31 (m³)
